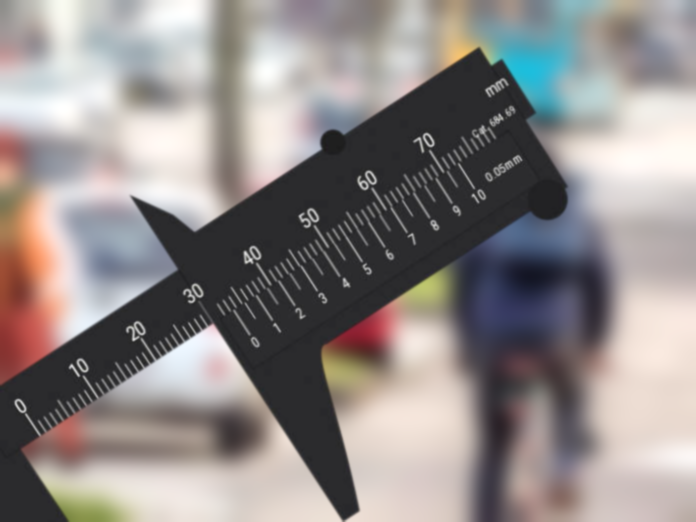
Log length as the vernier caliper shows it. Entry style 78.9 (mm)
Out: 33.5 (mm)
